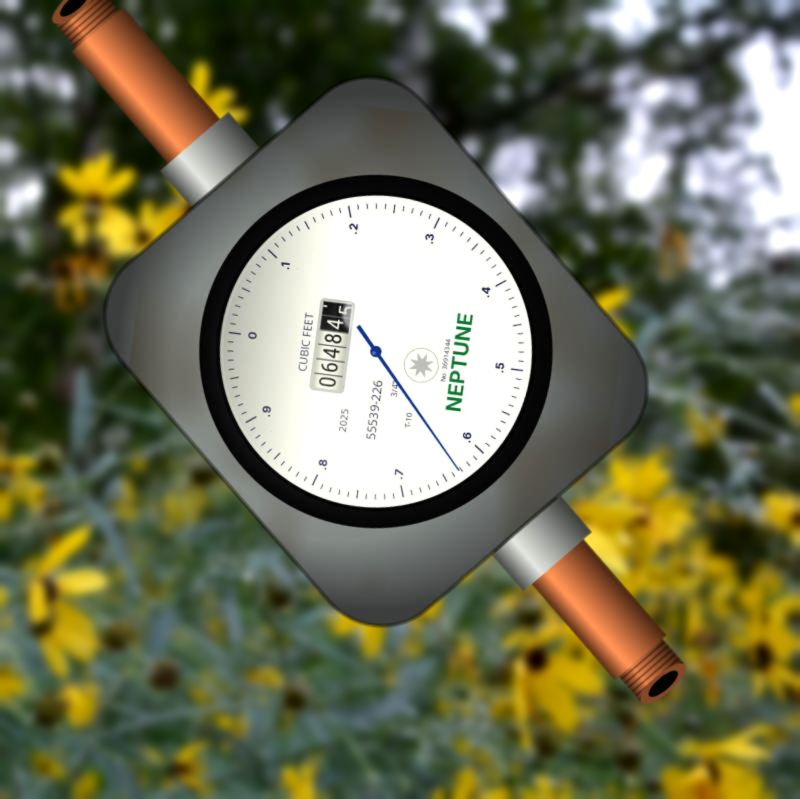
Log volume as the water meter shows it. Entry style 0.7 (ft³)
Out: 64844.63 (ft³)
